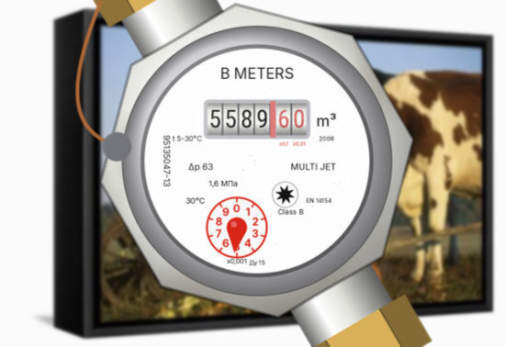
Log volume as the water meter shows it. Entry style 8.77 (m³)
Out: 5589.605 (m³)
